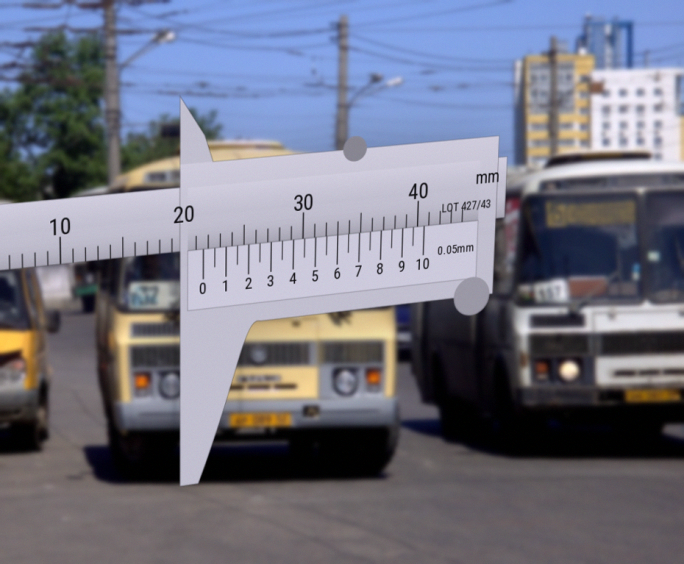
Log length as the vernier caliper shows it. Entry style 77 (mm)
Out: 21.6 (mm)
